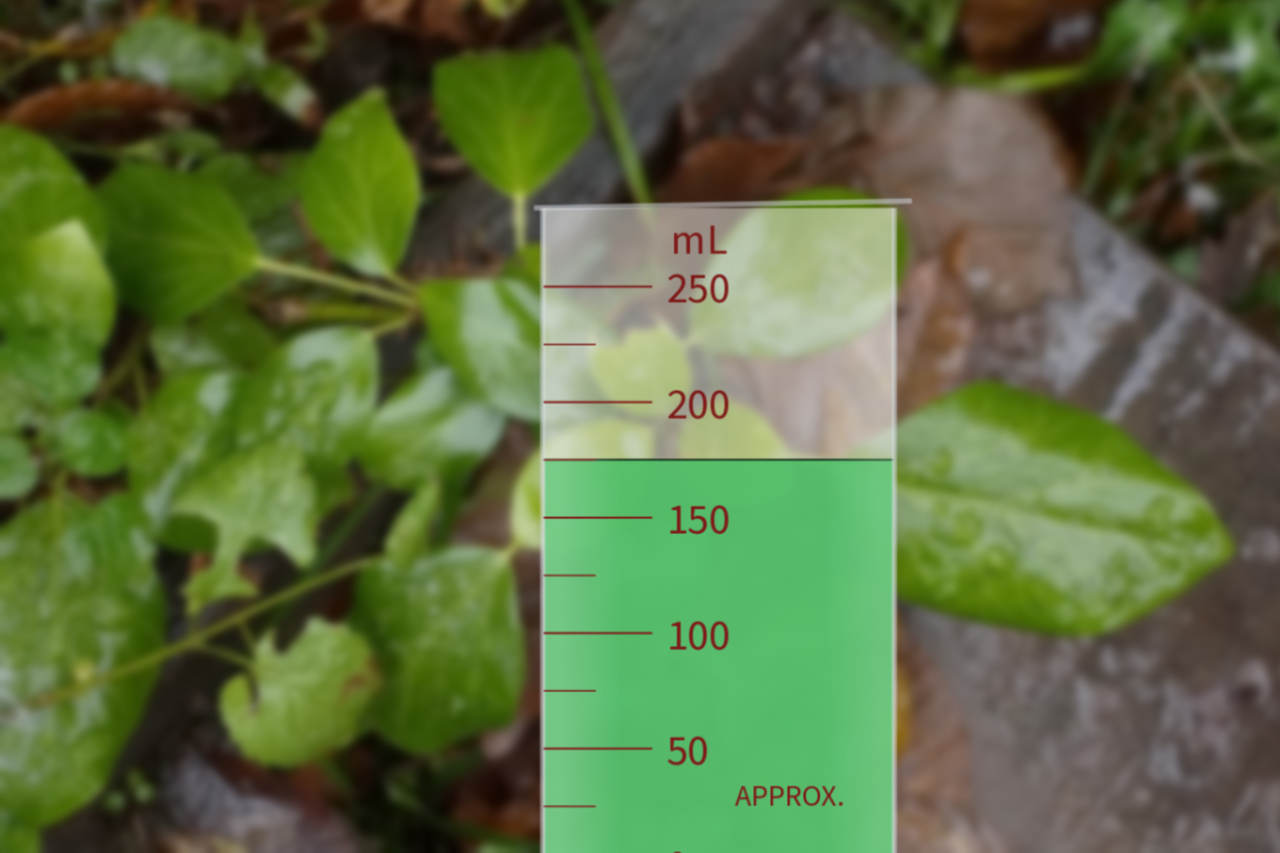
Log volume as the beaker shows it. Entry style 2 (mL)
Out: 175 (mL)
